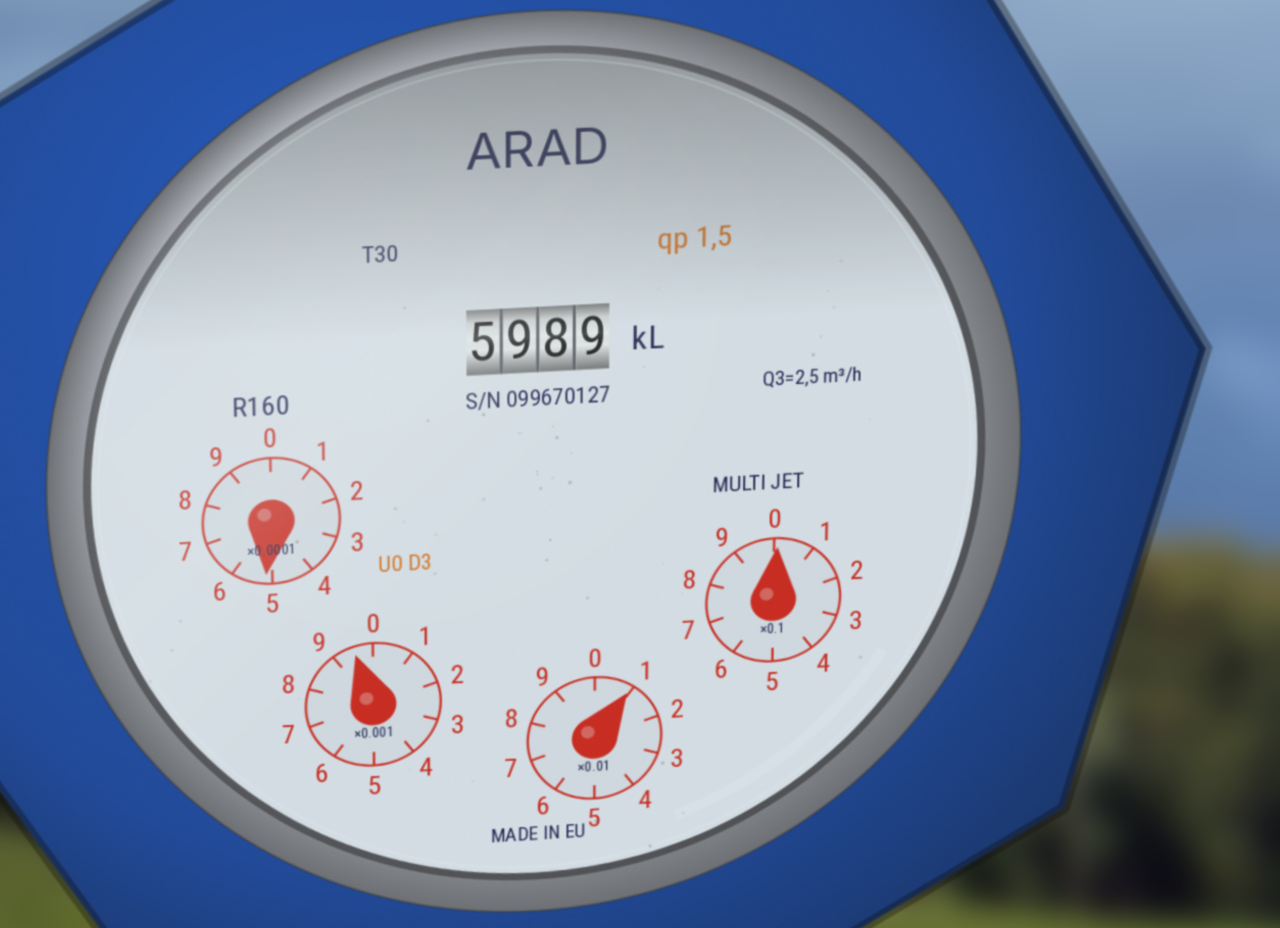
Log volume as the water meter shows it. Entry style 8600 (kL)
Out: 5989.0095 (kL)
